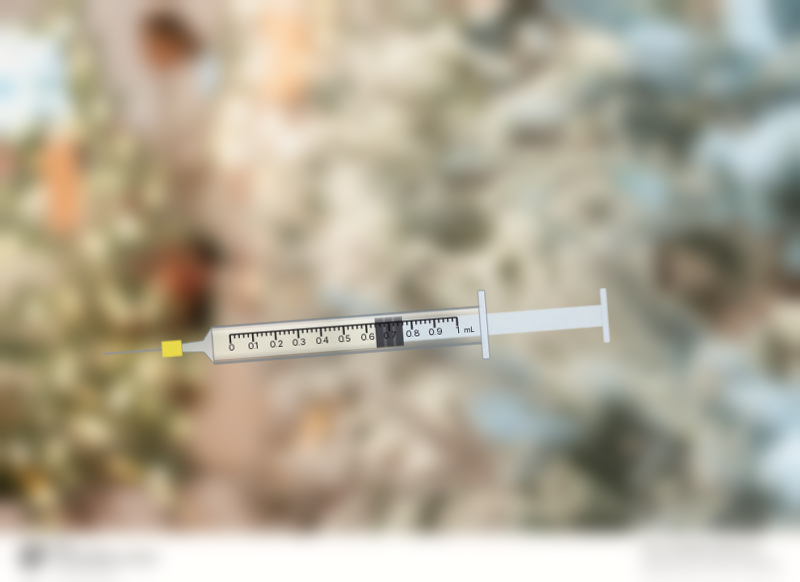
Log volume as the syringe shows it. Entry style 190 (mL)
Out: 0.64 (mL)
